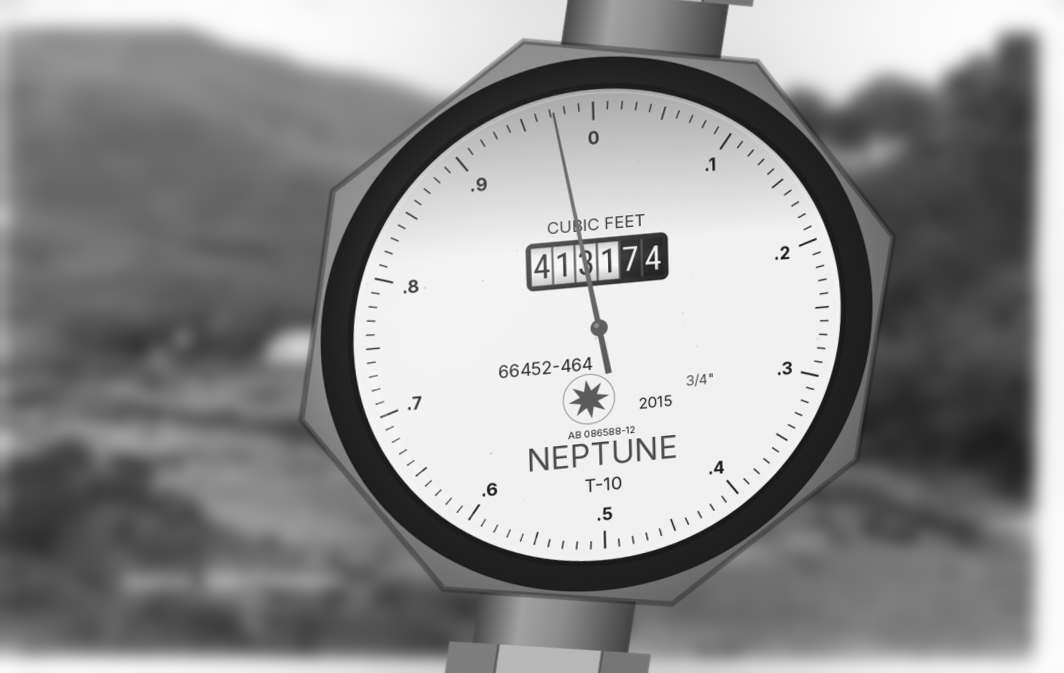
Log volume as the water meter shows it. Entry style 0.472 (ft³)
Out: 413173.97 (ft³)
